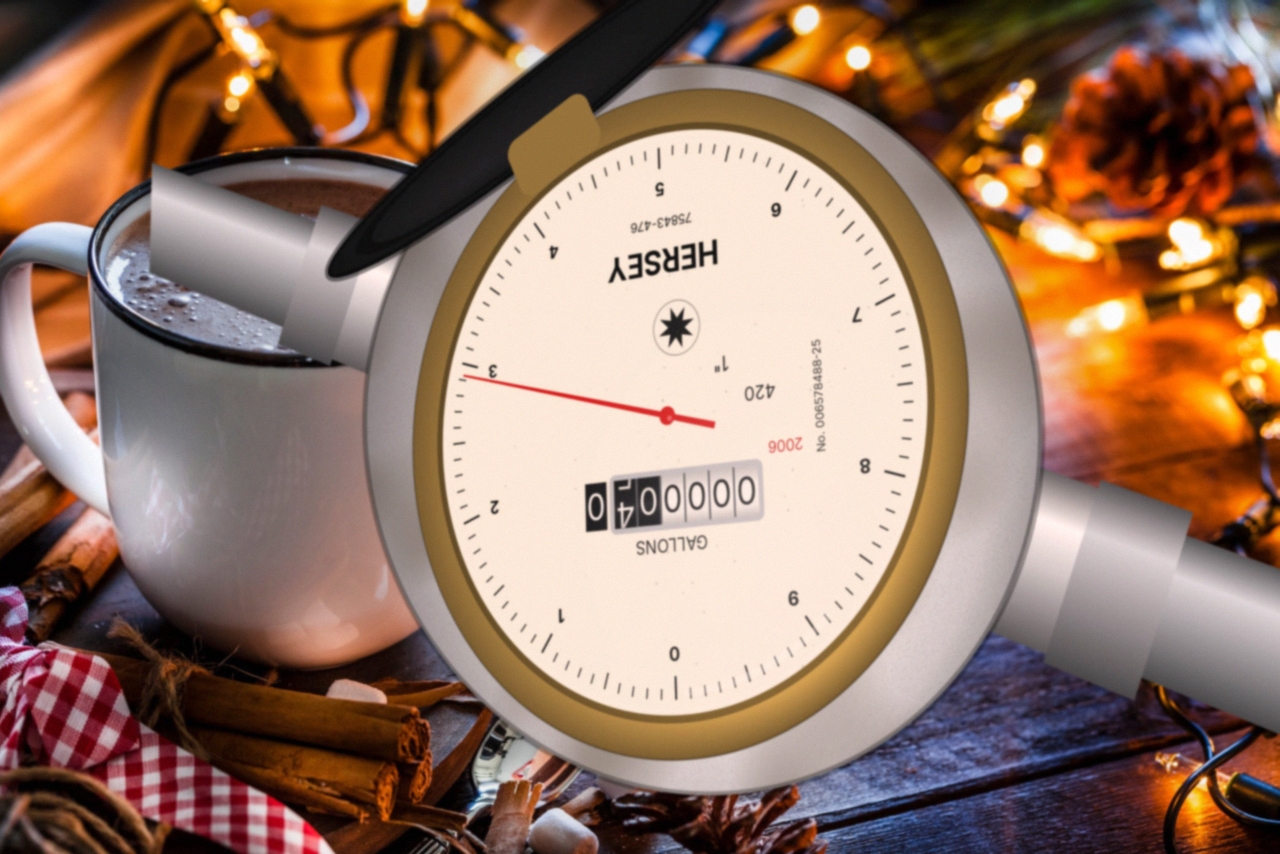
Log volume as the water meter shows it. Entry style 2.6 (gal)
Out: 42.9 (gal)
